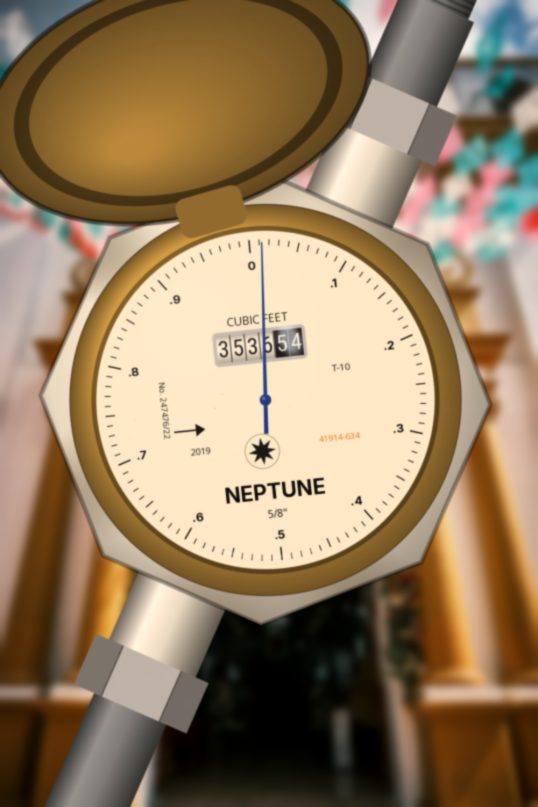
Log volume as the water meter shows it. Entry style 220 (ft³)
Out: 353654.01 (ft³)
